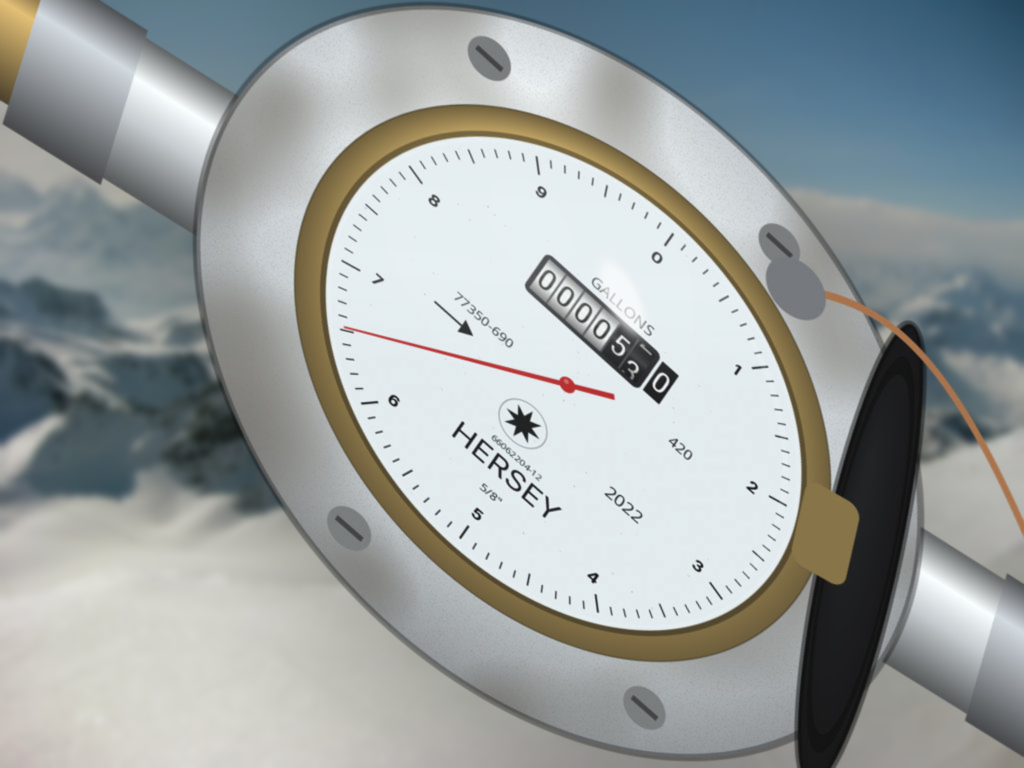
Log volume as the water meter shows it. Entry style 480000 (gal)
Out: 526.5 (gal)
